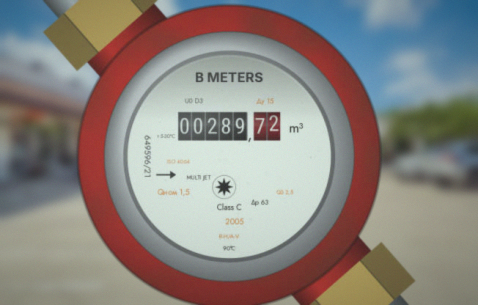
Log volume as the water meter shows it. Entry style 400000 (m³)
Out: 289.72 (m³)
